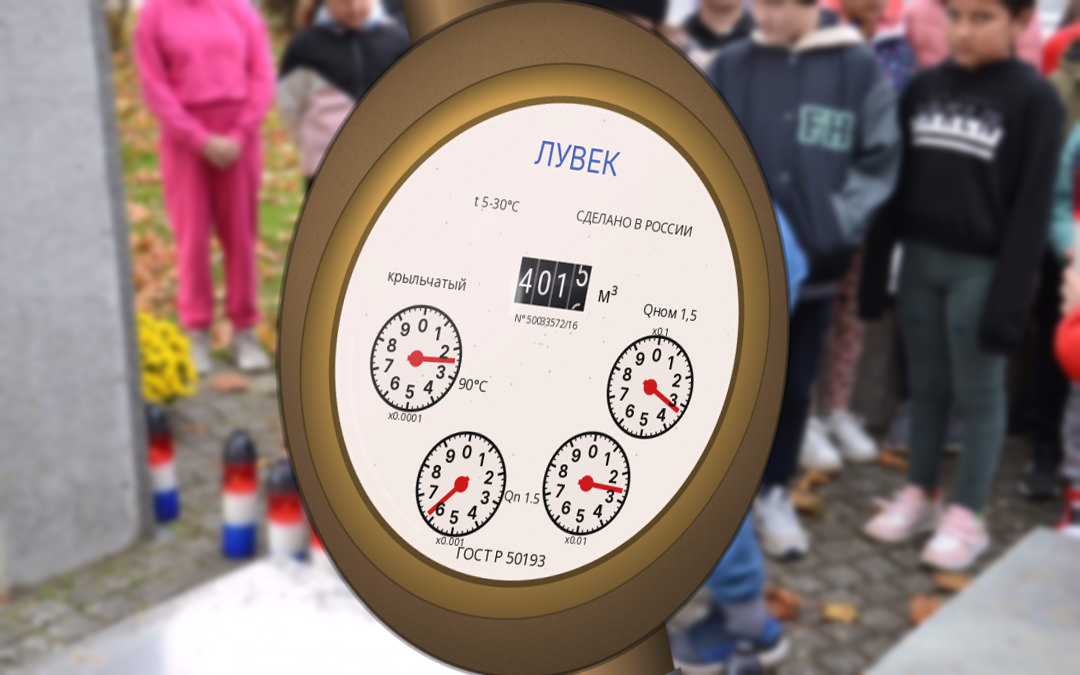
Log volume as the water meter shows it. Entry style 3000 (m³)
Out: 4015.3262 (m³)
